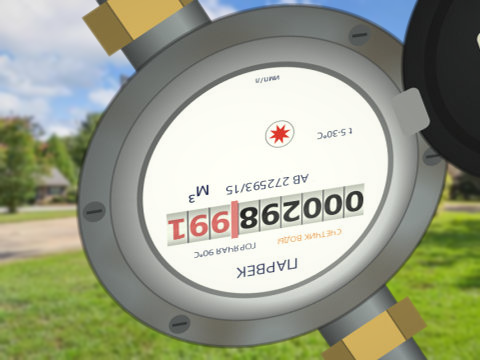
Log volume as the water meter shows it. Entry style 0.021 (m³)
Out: 298.991 (m³)
